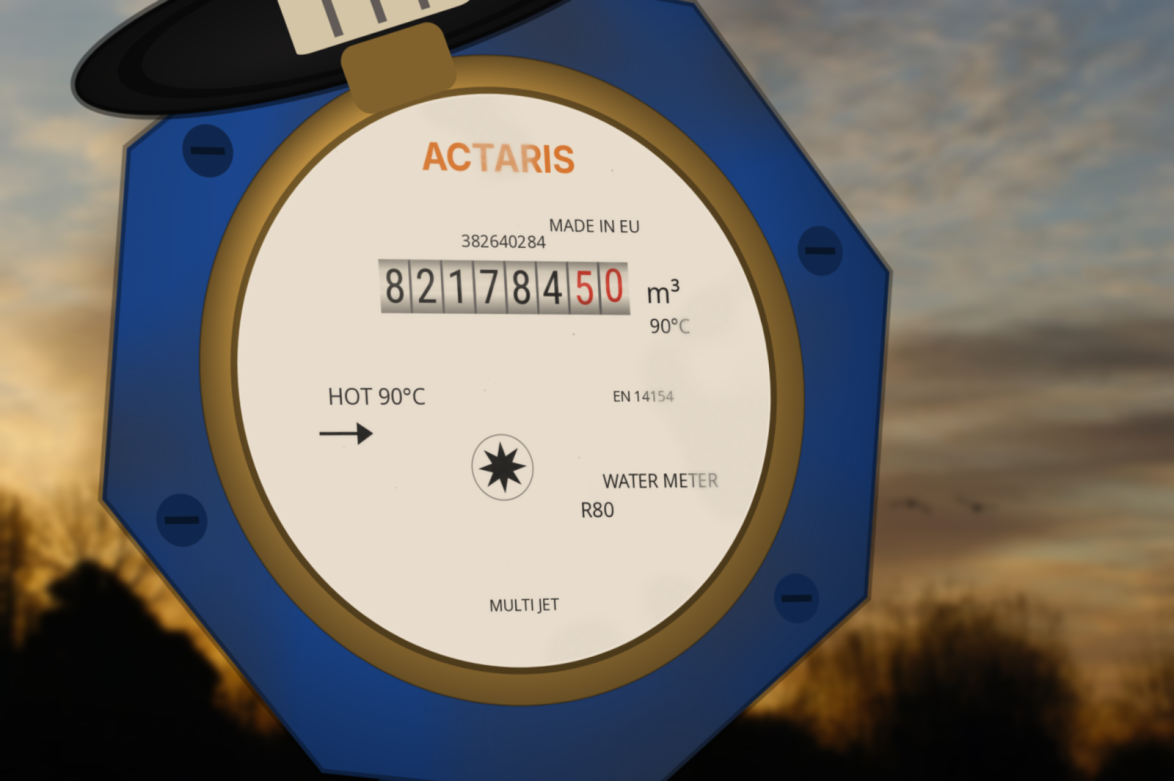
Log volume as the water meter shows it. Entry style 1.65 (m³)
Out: 821784.50 (m³)
